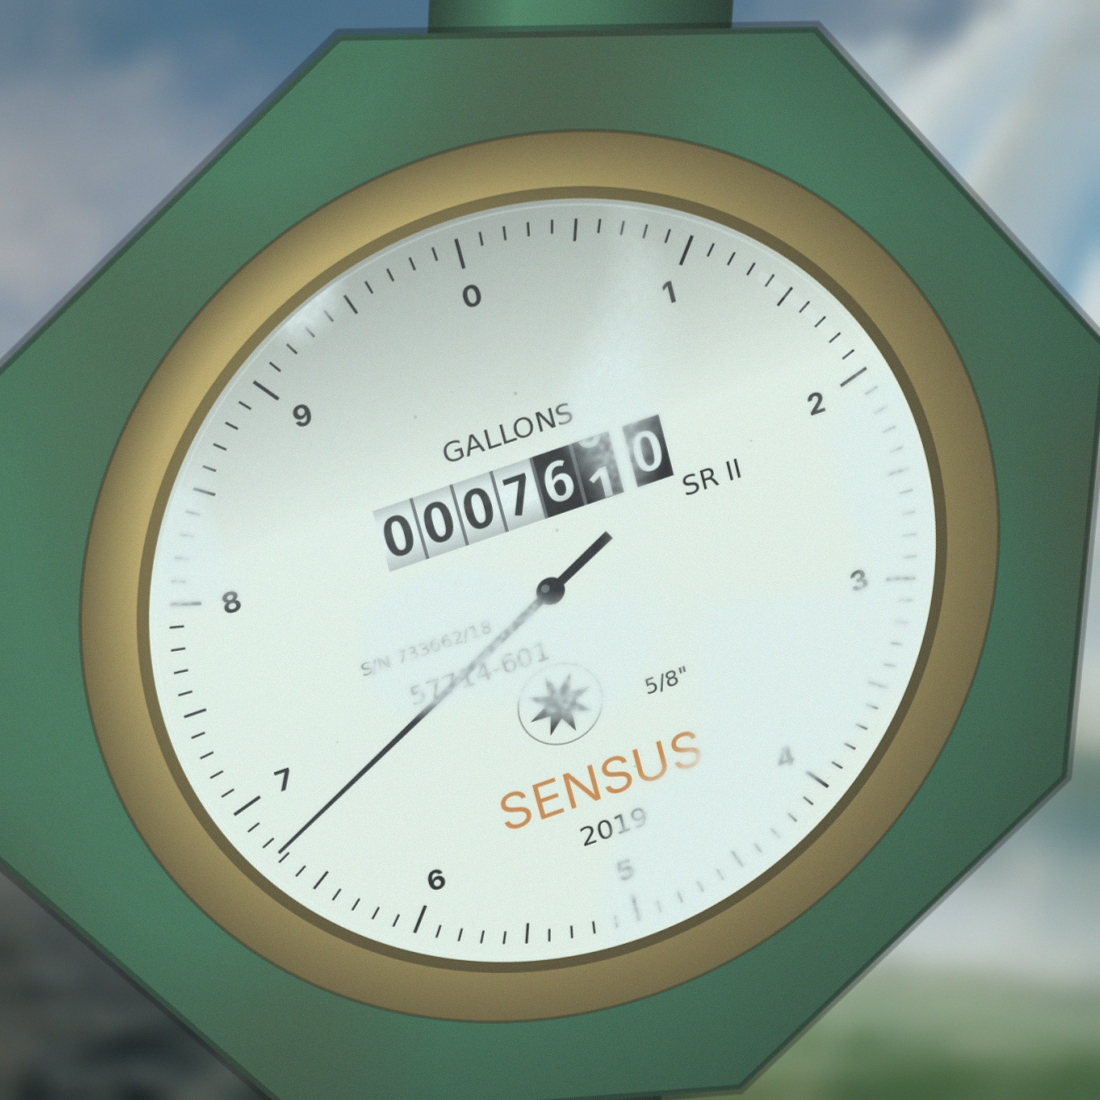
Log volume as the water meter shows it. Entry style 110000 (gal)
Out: 7606.7 (gal)
